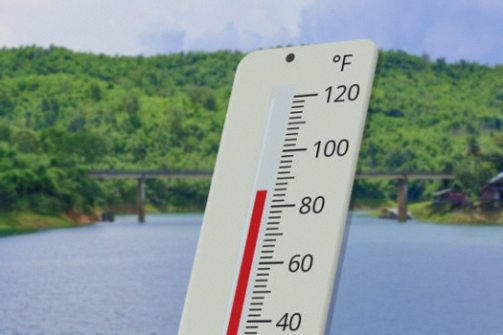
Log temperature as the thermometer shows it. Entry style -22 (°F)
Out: 86 (°F)
